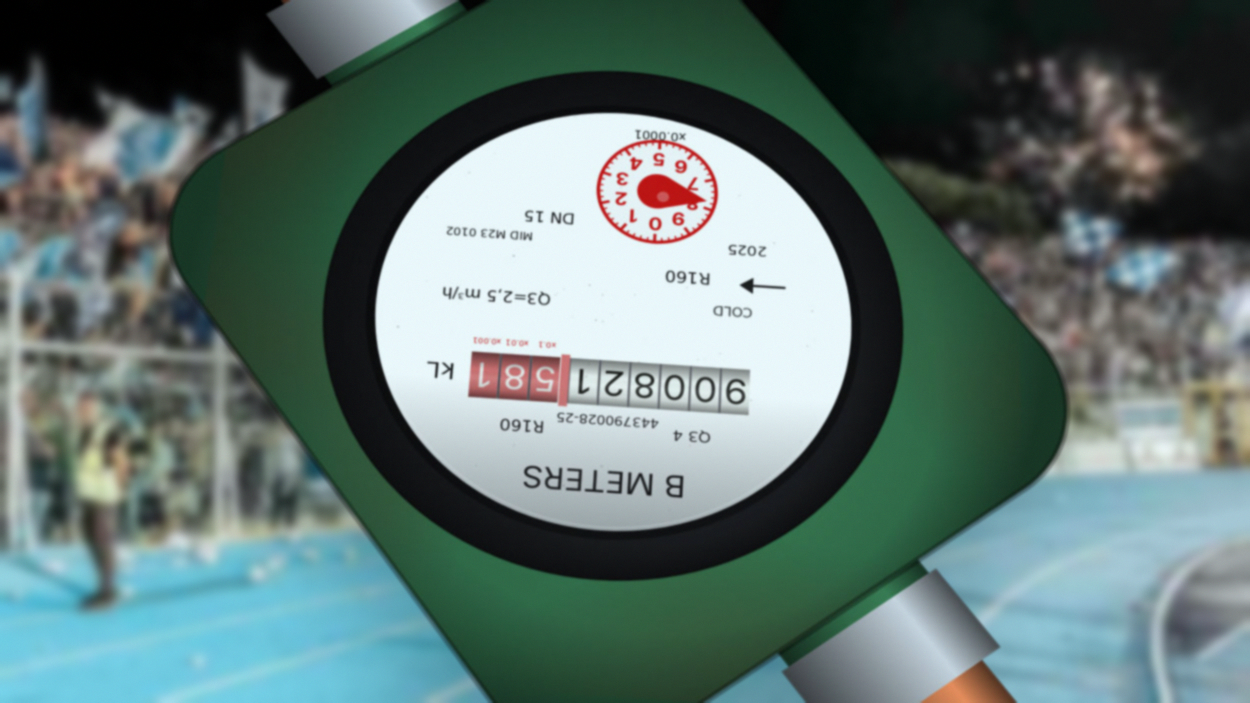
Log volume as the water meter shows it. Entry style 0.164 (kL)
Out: 900821.5817 (kL)
